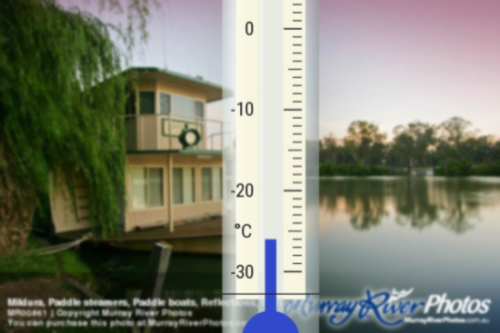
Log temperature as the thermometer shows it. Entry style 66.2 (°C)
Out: -26 (°C)
